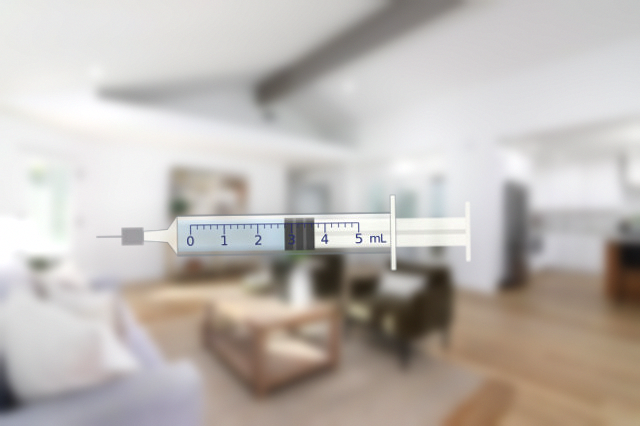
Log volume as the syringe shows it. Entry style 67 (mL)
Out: 2.8 (mL)
